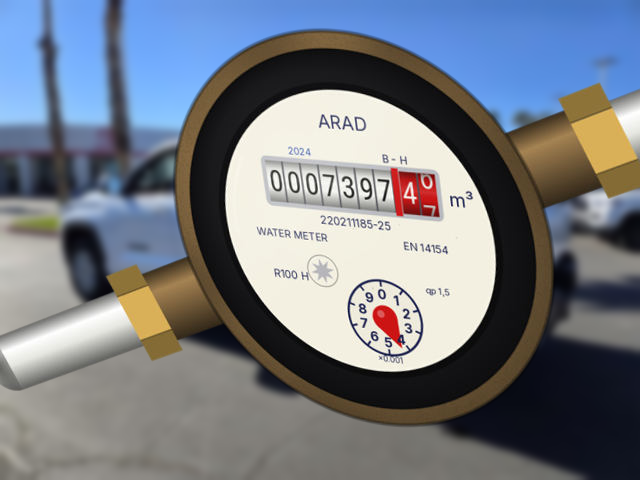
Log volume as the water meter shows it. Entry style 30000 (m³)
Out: 7397.464 (m³)
